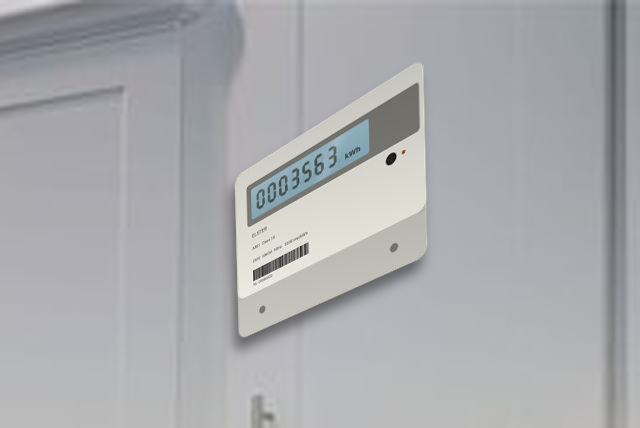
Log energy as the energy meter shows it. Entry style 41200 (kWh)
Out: 3563 (kWh)
